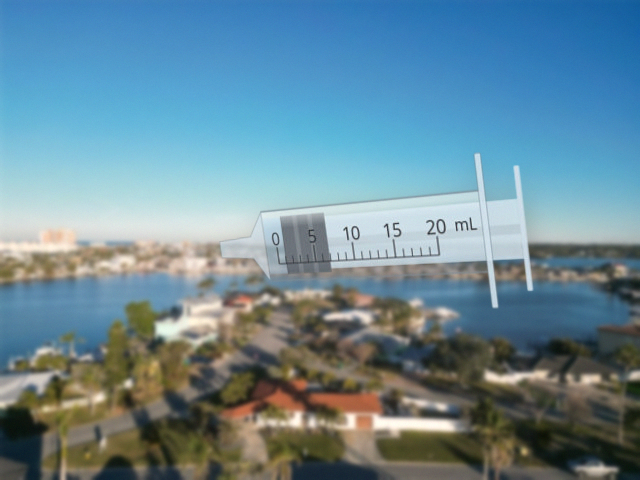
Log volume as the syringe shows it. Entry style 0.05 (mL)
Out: 1 (mL)
